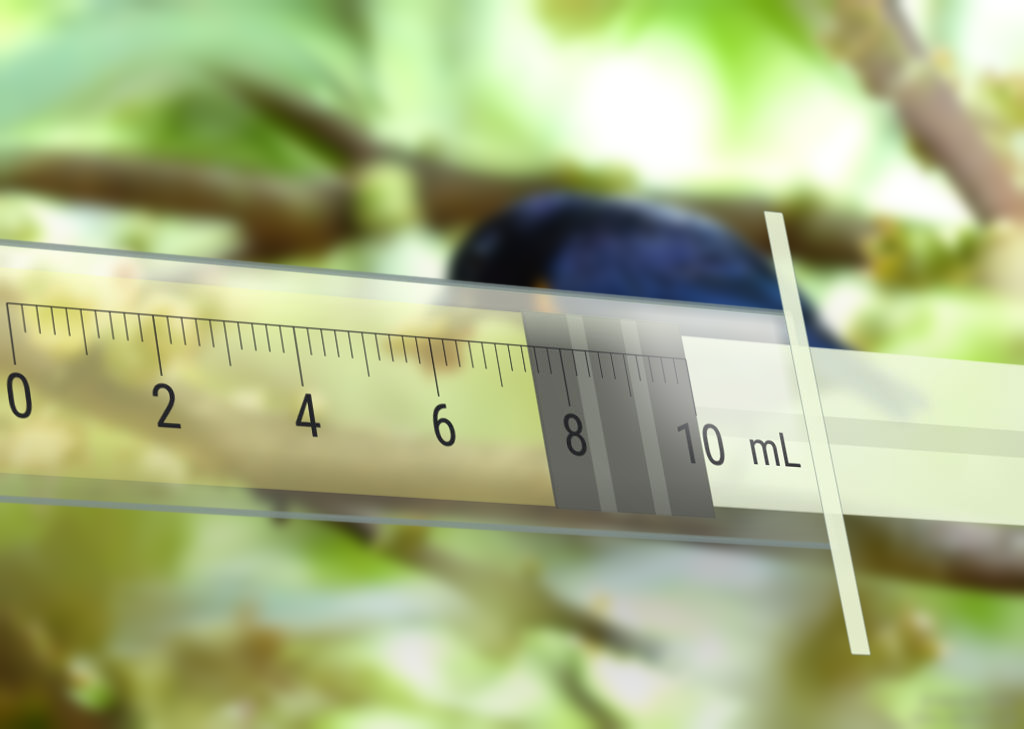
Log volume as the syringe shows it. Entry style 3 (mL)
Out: 7.5 (mL)
